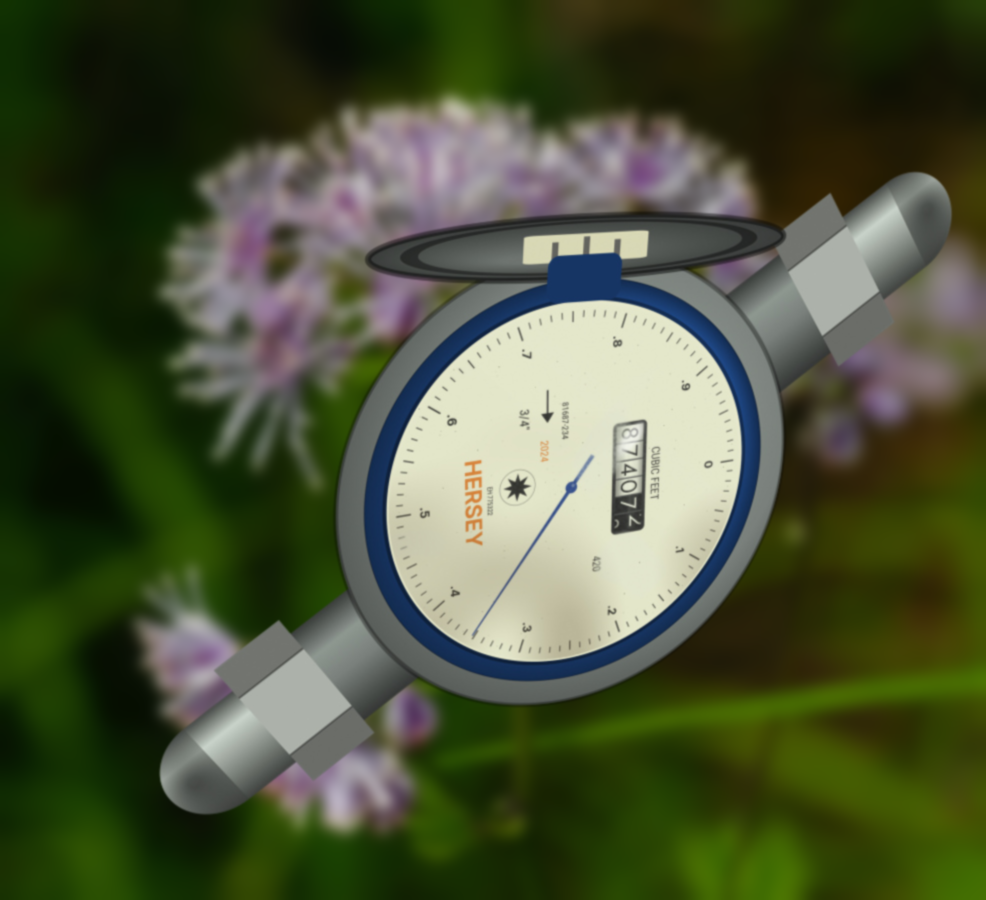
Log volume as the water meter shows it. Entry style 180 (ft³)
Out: 874072.35 (ft³)
